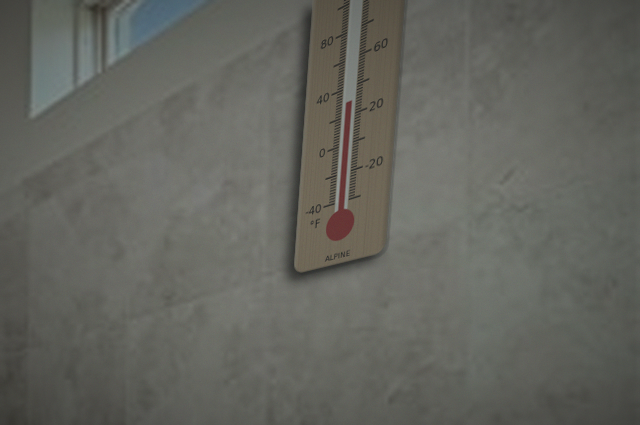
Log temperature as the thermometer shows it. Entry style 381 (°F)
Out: 30 (°F)
